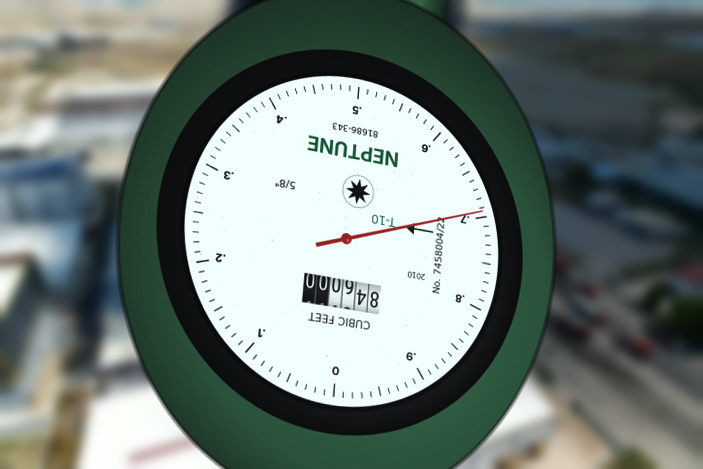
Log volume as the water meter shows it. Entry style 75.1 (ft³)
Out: 845999.69 (ft³)
